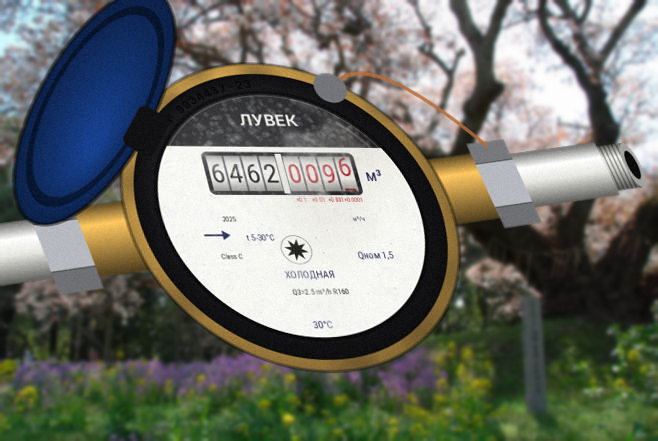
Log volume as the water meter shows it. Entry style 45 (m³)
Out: 6462.0096 (m³)
